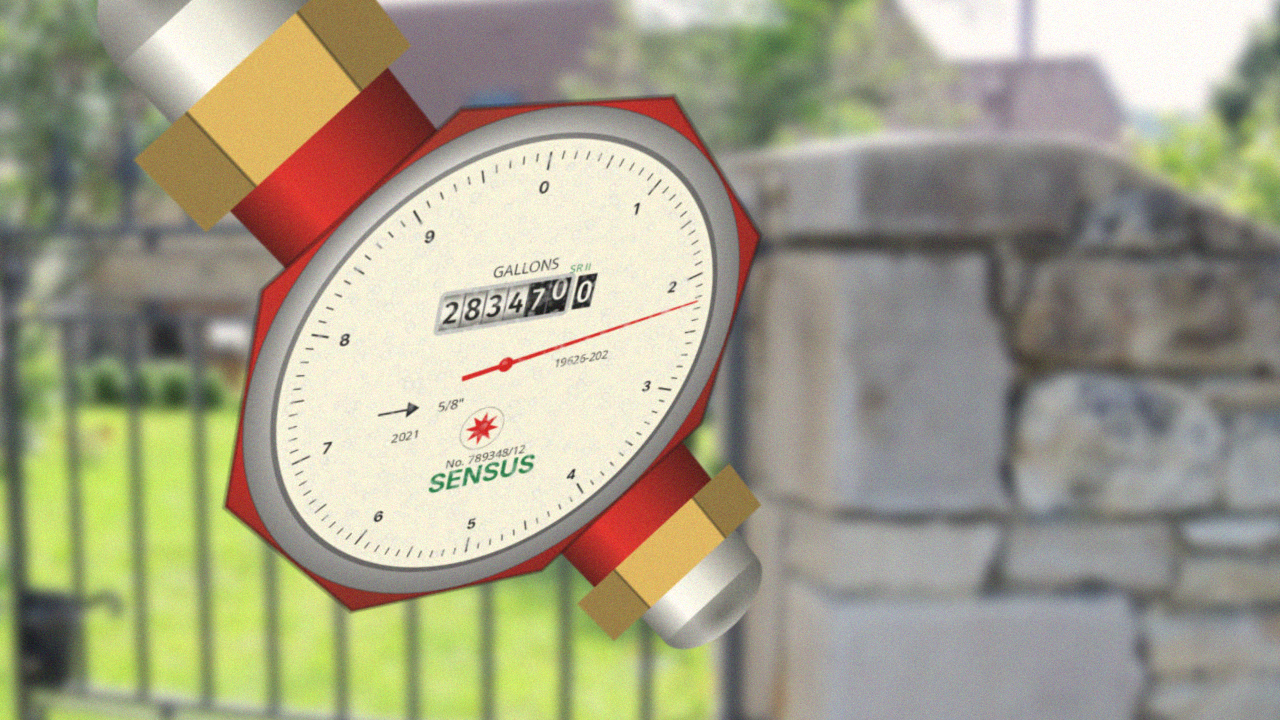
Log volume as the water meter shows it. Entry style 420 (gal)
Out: 2834702.2 (gal)
